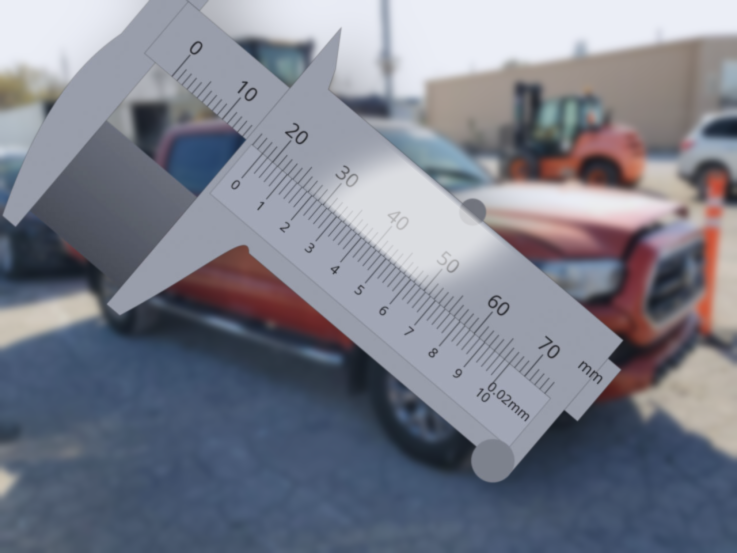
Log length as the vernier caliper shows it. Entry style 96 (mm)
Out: 18.0 (mm)
